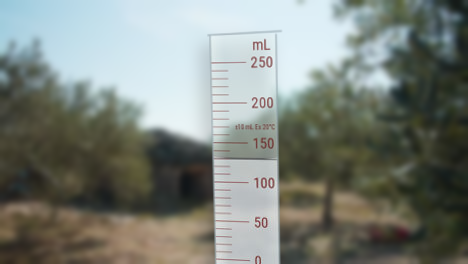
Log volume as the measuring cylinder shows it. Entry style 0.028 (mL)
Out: 130 (mL)
